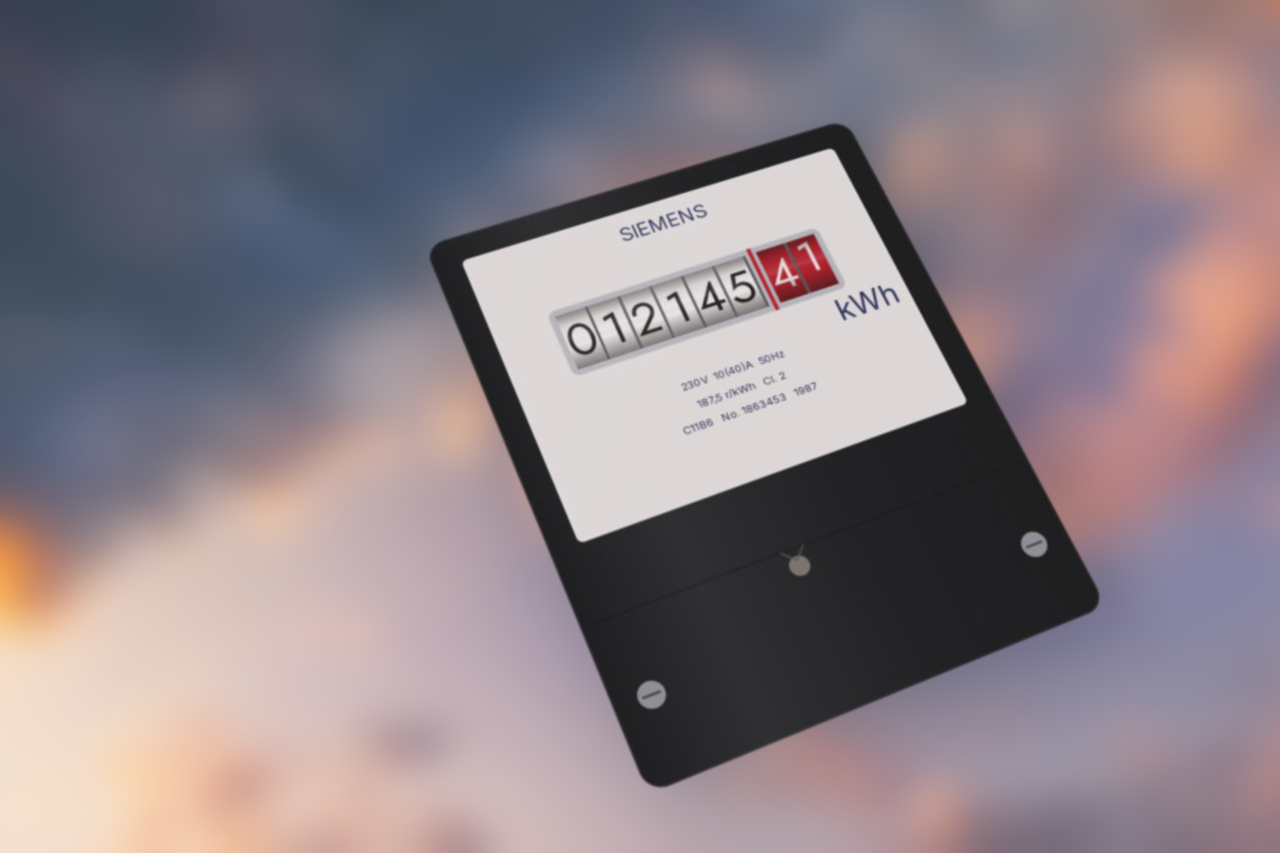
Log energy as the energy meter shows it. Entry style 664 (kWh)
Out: 12145.41 (kWh)
